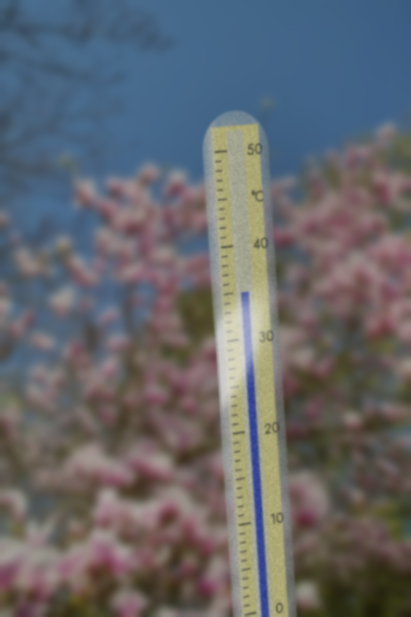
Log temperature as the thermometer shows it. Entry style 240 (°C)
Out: 35 (°C)
